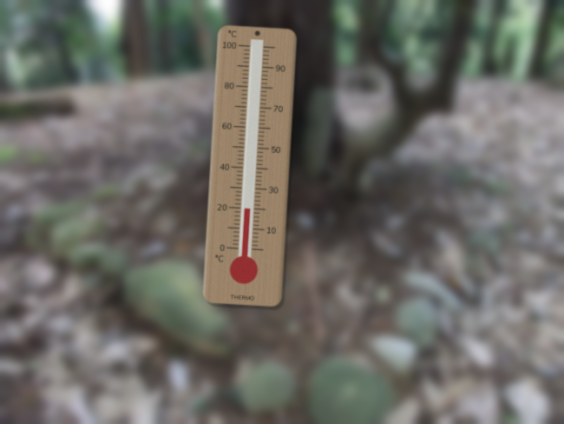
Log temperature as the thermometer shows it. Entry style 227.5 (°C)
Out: 20 (°C)
